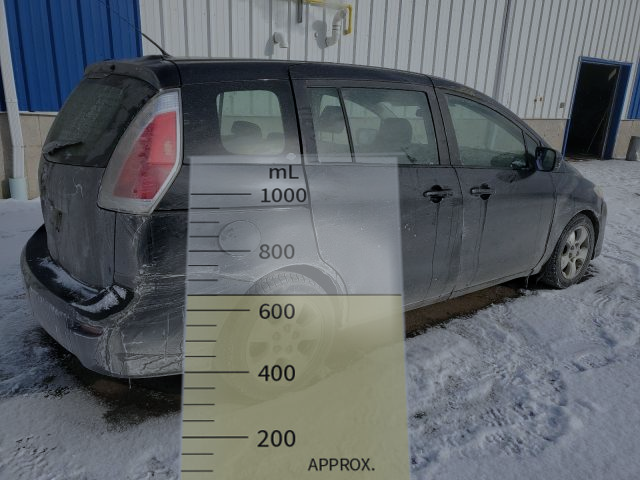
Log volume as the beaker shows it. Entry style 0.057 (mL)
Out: 650 (mL)
